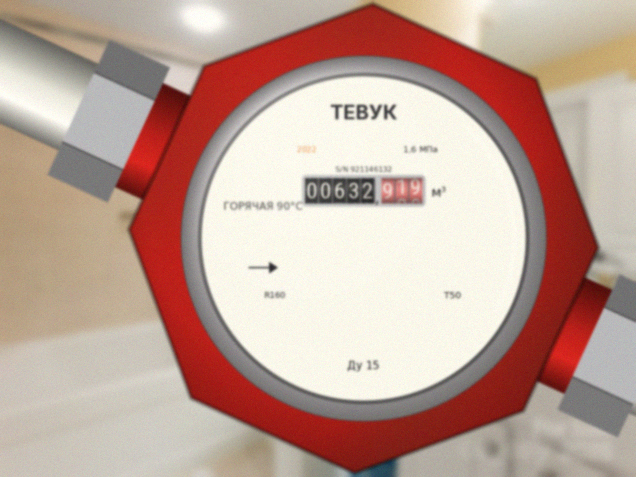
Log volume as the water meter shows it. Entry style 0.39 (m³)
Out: 632.919 (m³)
